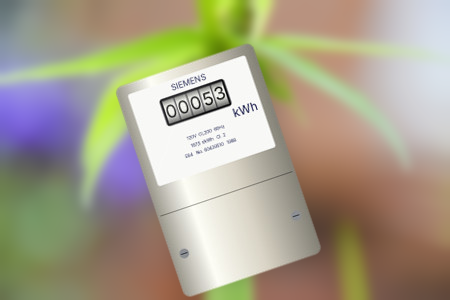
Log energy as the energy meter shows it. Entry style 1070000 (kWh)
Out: 53 (kWh)
